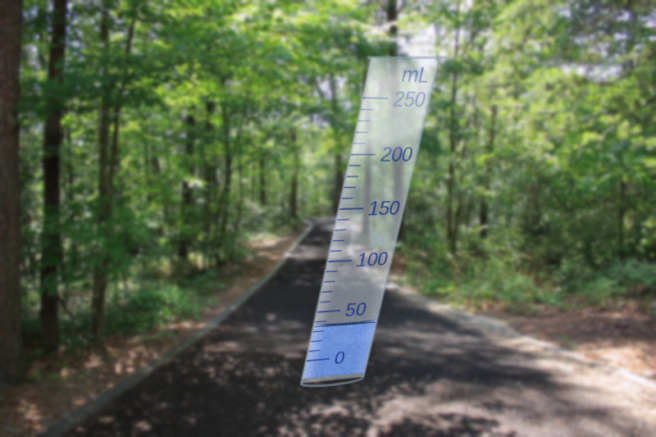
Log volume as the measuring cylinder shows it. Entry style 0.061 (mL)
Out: 35 (mL)
